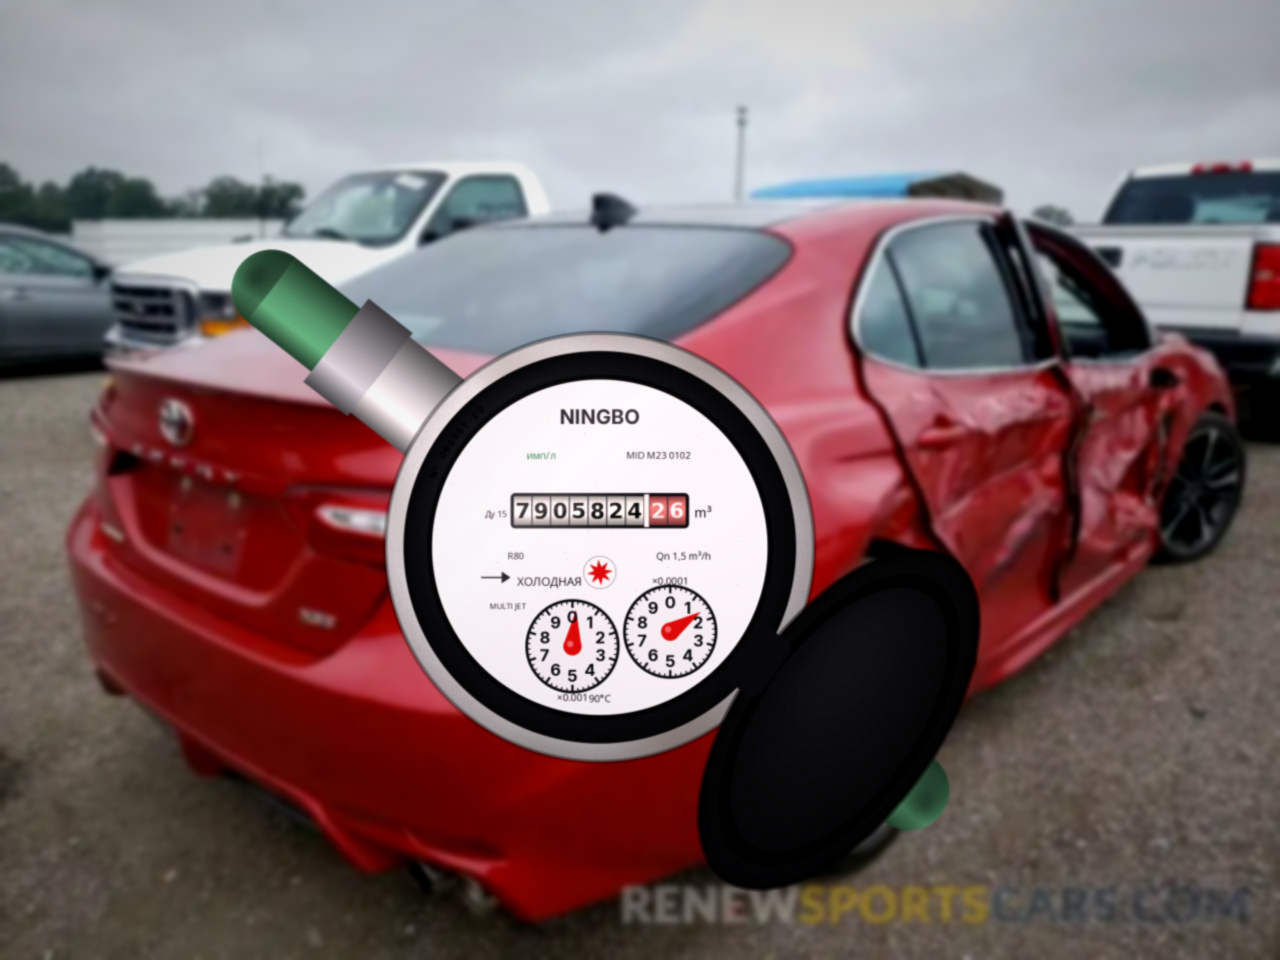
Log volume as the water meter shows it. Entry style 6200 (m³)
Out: 7905824.2601 (m³)
